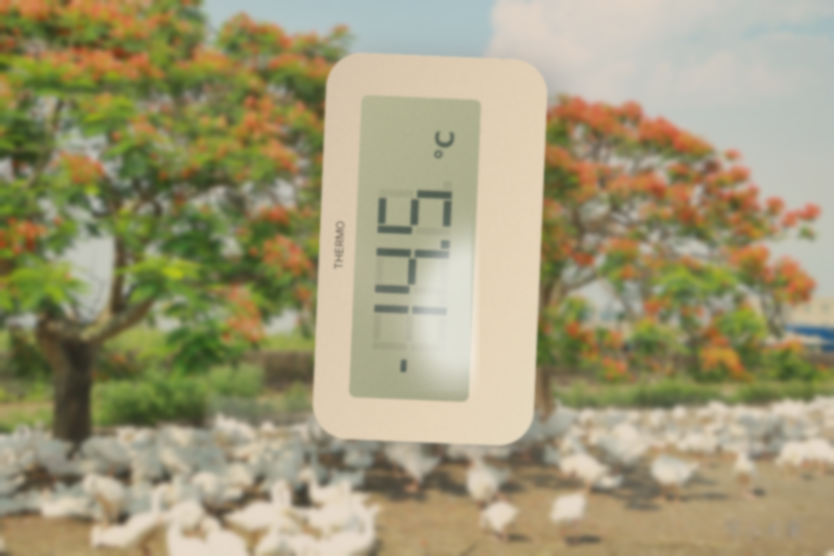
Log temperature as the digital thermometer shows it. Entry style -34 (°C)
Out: -14.5 (°C)
